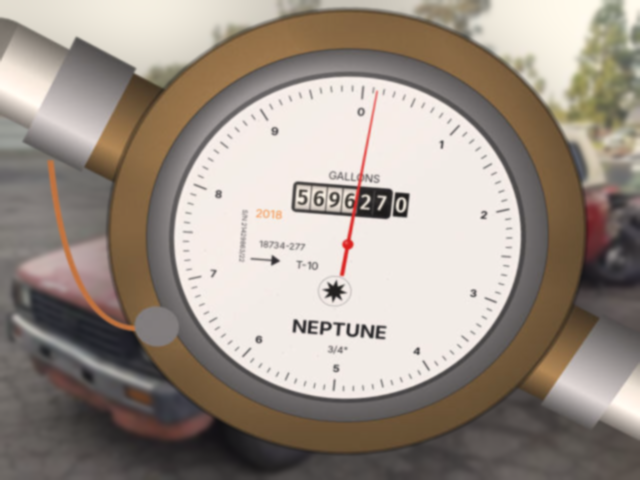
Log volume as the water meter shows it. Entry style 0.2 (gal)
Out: 5696270.1 (gal)
